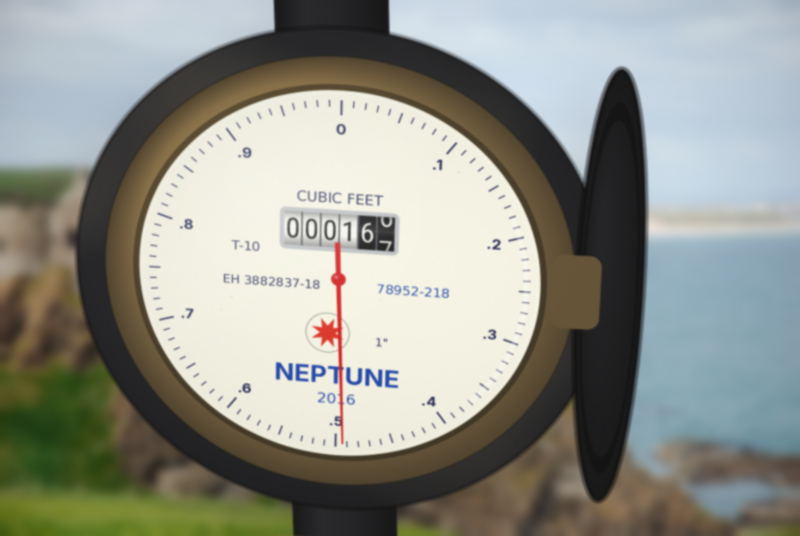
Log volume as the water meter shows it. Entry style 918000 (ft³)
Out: 166.49 (ft³)
